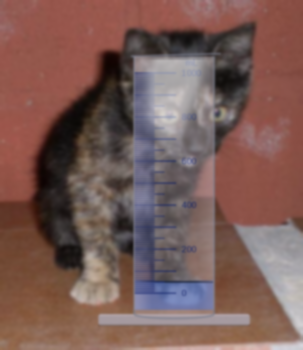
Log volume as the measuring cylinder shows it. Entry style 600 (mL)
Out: 50 (mL)
